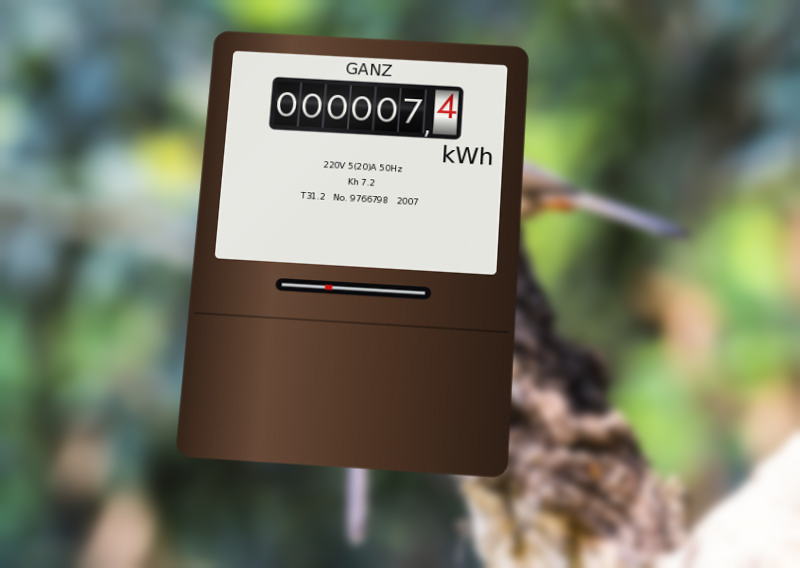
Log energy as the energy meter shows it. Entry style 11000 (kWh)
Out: 7.4 (kWh)
